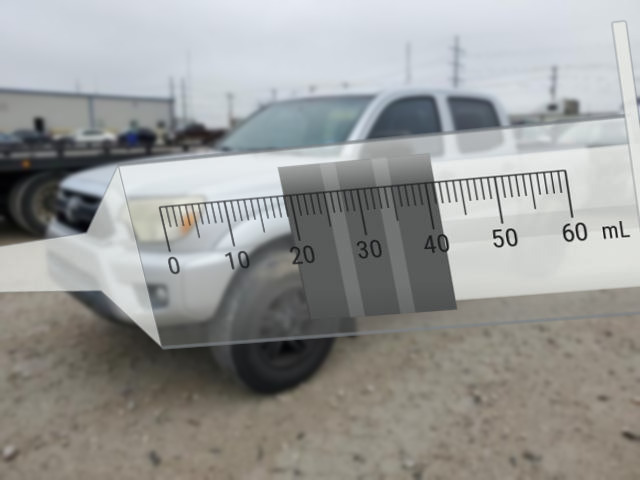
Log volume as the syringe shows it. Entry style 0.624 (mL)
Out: 19 (mL)
